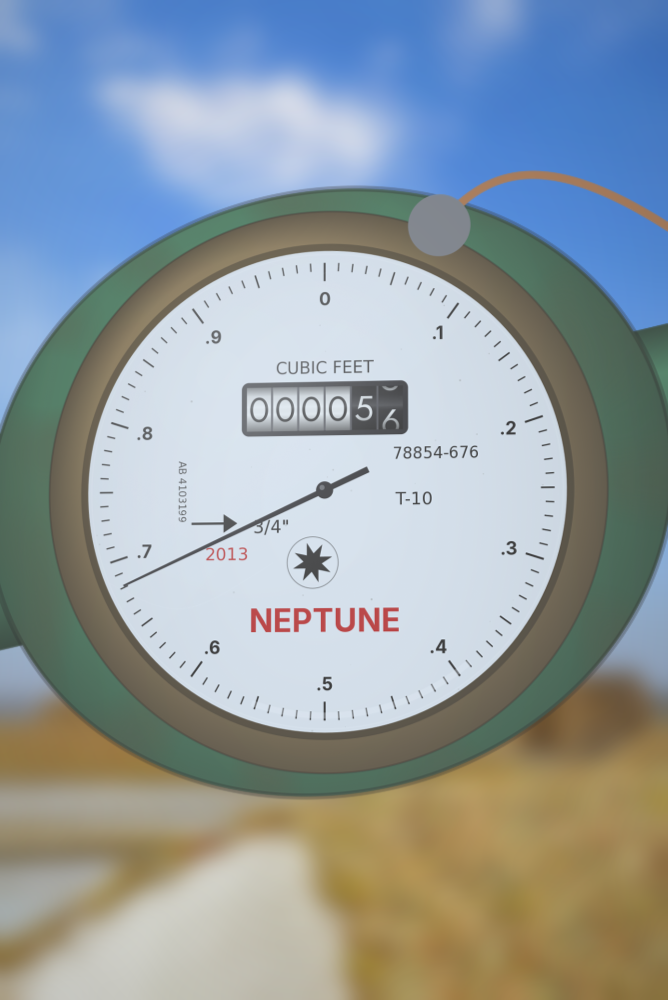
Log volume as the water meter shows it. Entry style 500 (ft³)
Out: 55.68 (ft³)
